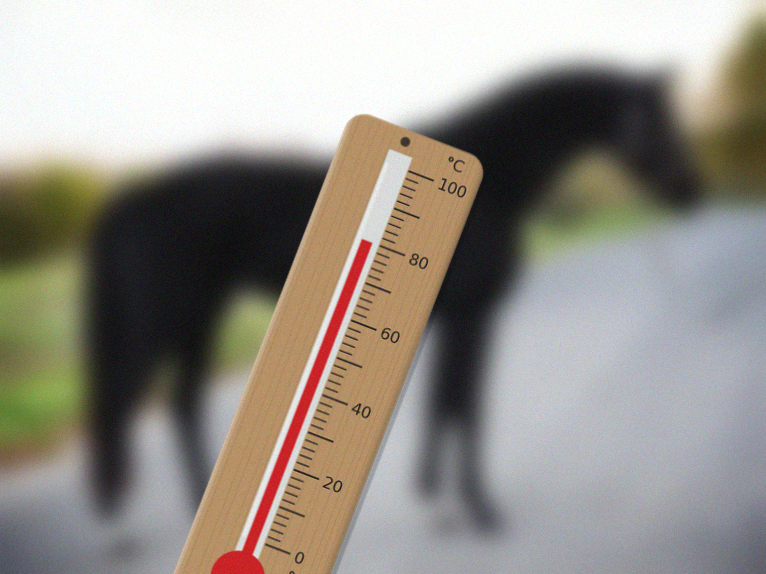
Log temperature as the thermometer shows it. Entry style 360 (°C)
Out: 80 (°C)
